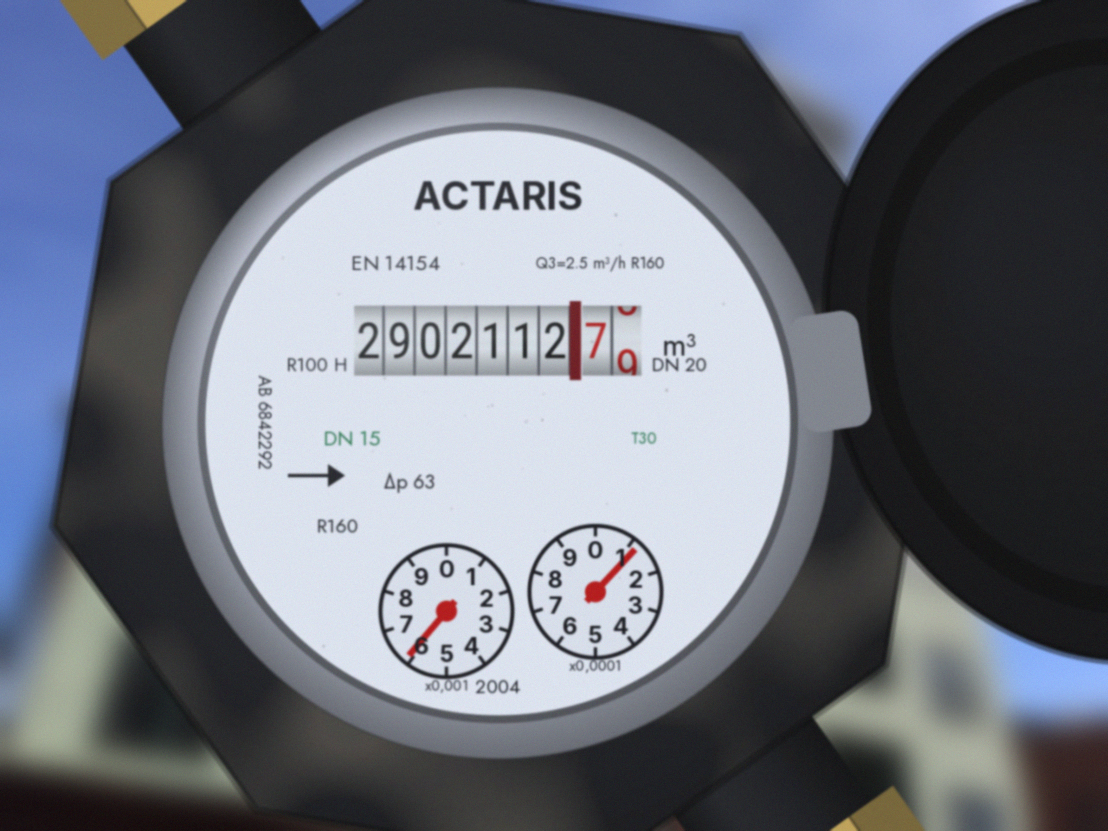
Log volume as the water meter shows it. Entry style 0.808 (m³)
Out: 2902112.7861 (m³)
